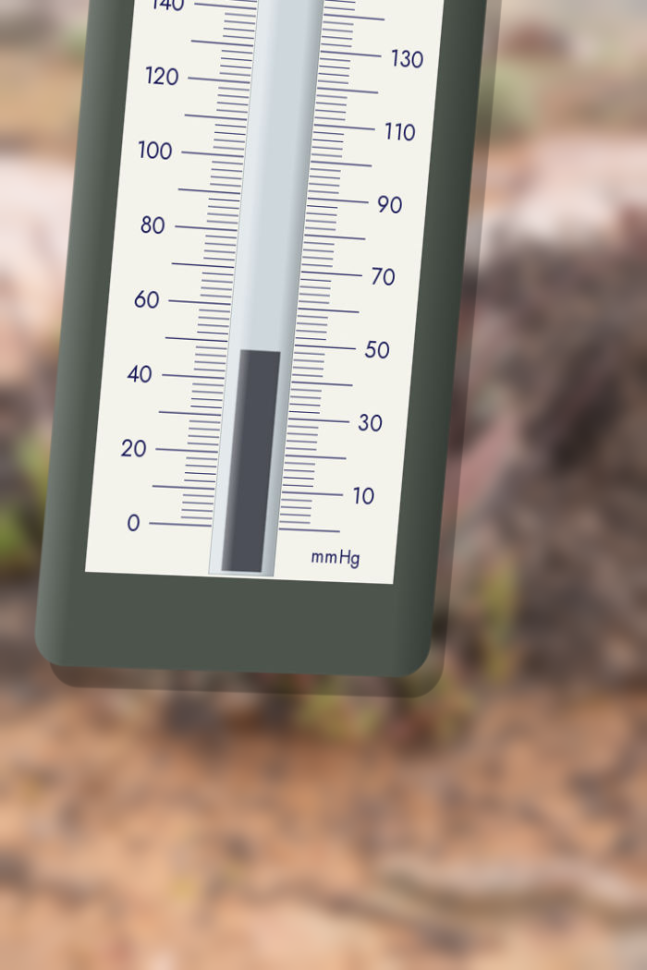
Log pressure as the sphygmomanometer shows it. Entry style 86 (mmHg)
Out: 48 (mmHg)
